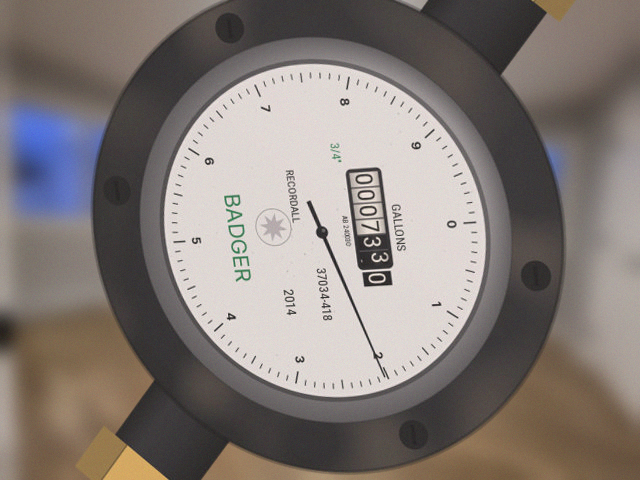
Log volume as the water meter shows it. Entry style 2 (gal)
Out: 7332.0 (gal)
